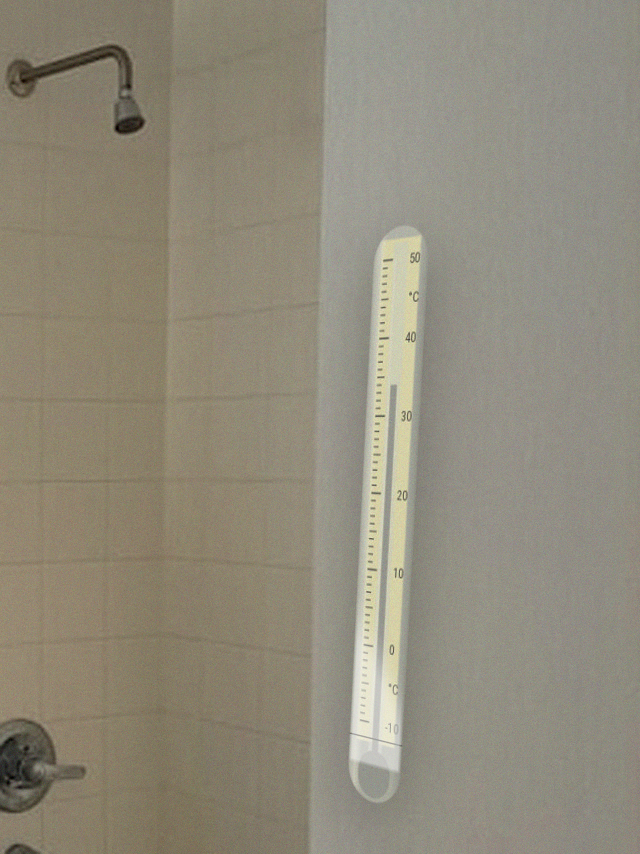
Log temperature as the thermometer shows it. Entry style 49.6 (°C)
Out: 34 (°C)
